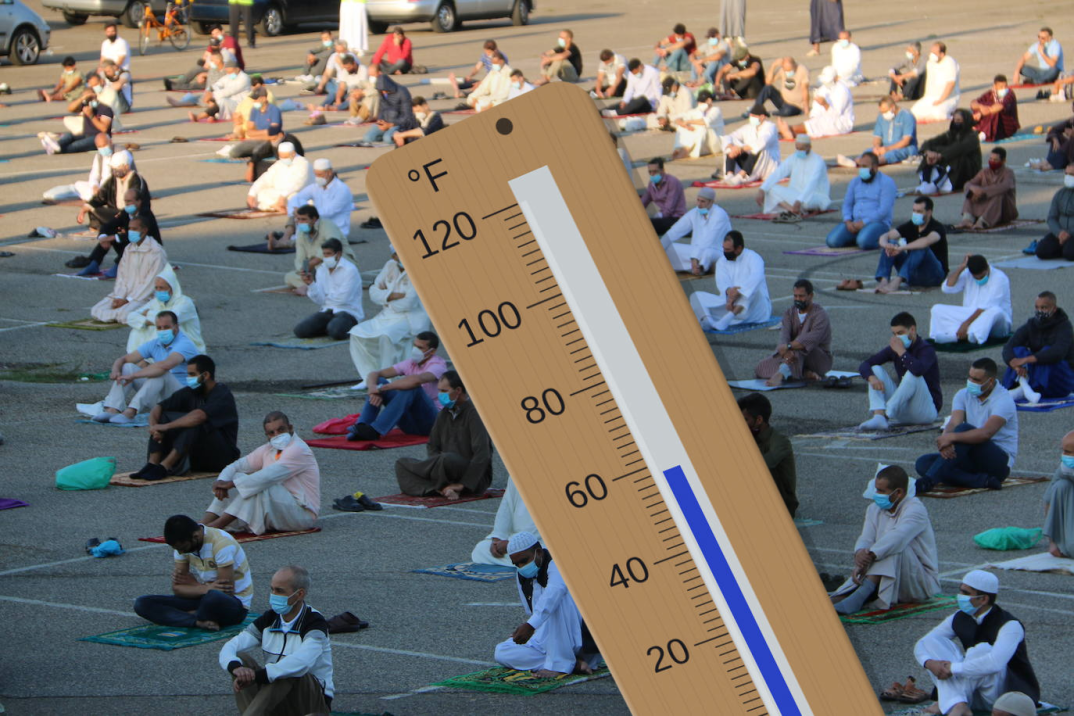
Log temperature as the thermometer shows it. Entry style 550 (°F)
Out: 58 (°F)
